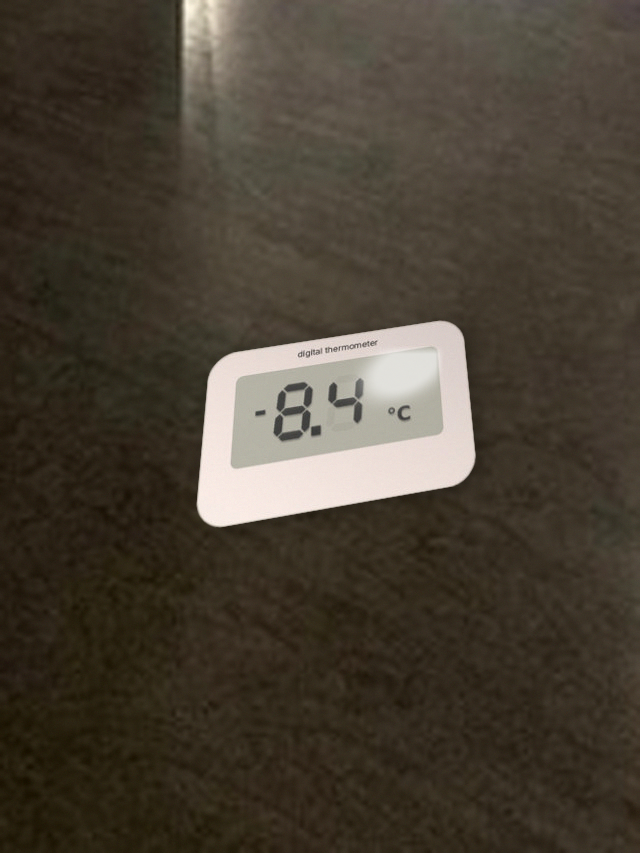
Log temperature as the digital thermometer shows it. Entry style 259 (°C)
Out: -8.4 (°C)
